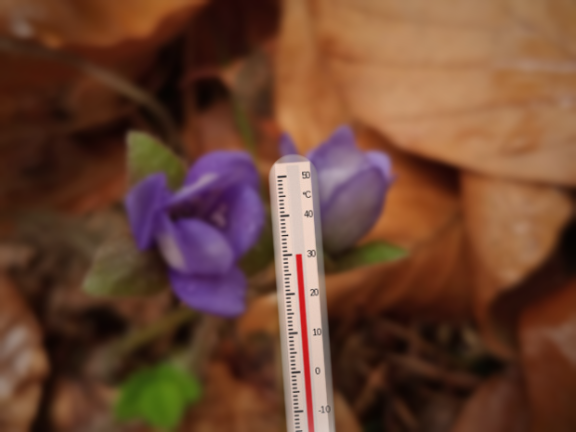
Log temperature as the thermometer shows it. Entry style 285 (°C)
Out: 30 (°C)
